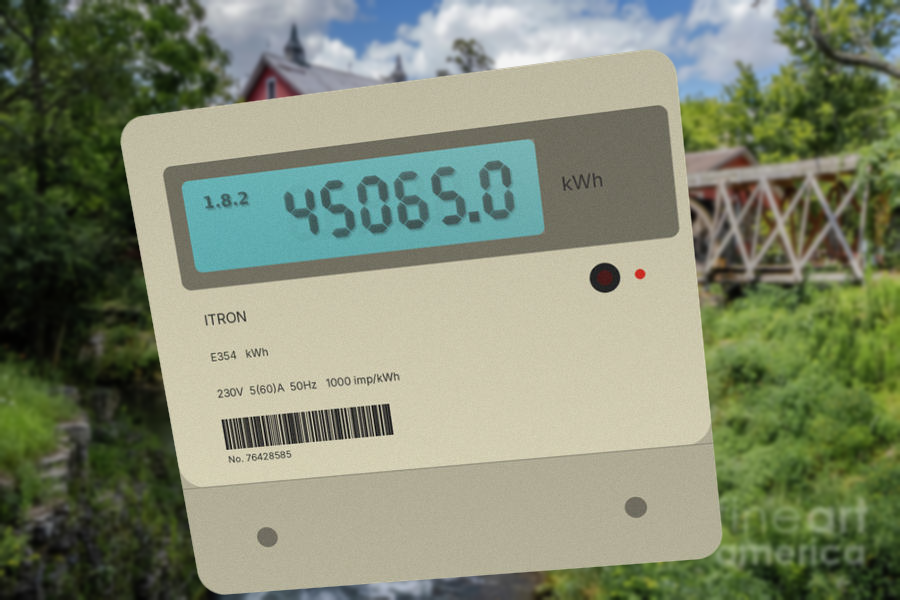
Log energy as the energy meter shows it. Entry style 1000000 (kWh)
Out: 45065.0 (kWh)
